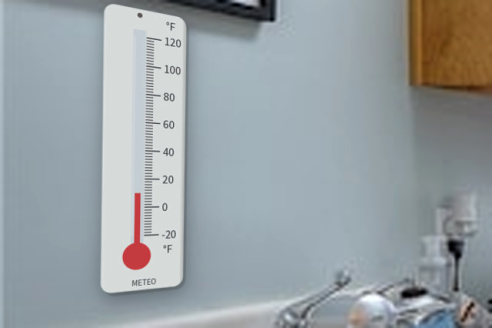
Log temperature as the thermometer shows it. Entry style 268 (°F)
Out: 10 (°F)
